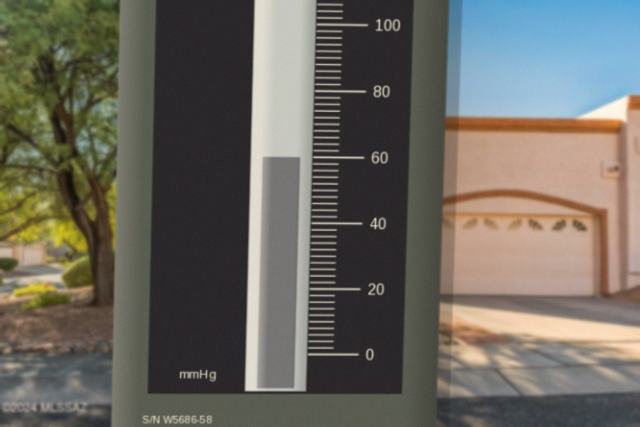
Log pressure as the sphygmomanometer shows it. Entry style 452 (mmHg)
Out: 60 (mmHg)
